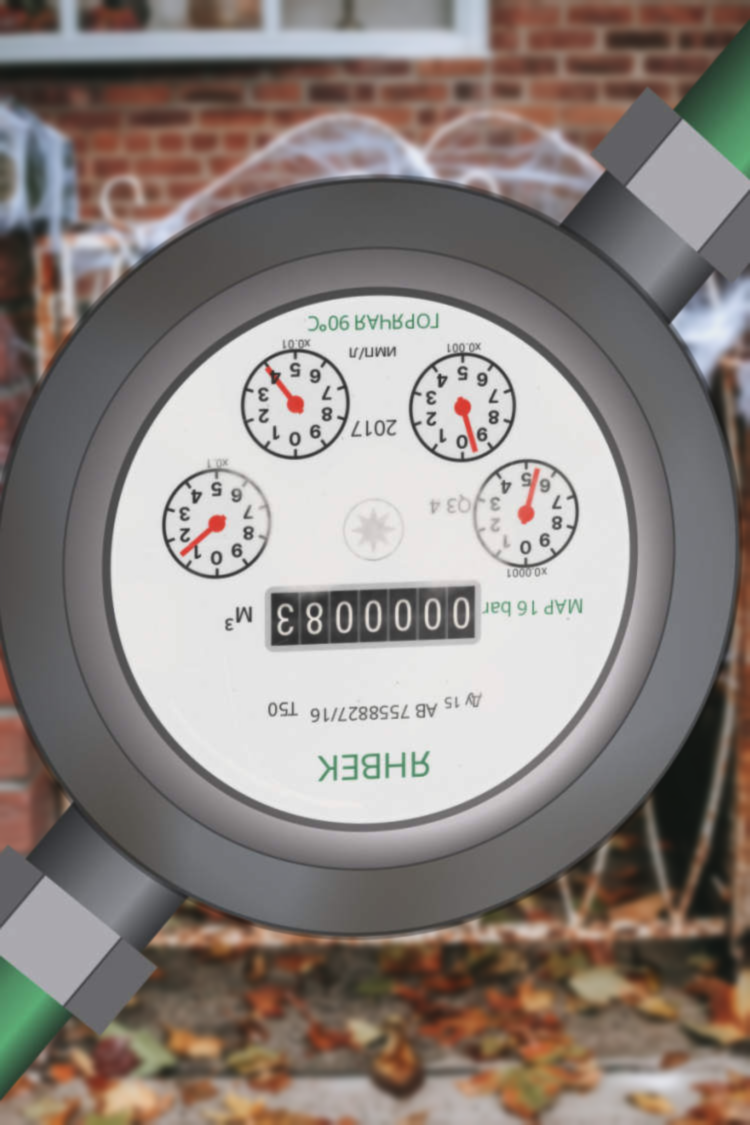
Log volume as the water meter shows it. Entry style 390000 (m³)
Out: 83.1395 (m³)
